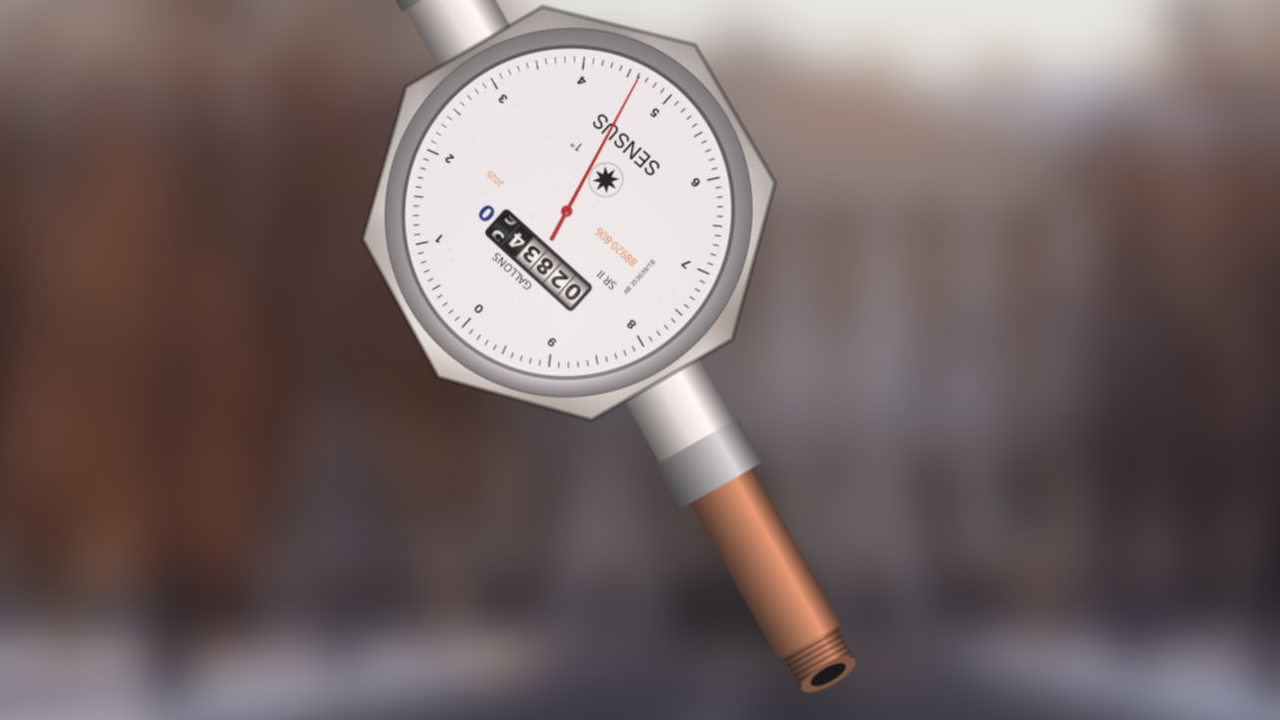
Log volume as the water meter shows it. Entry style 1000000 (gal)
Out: 283454.6 (gal)
